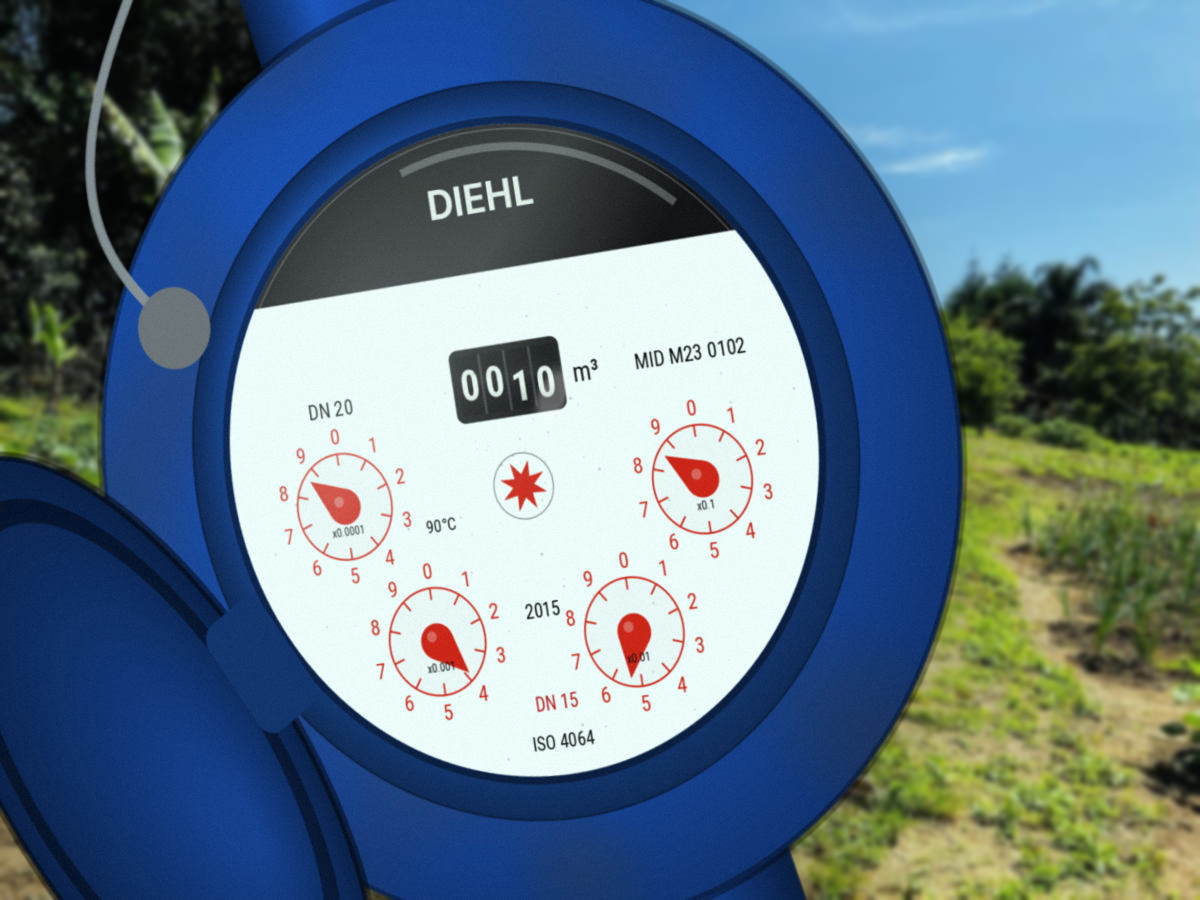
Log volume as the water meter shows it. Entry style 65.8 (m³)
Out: 9.8538 (m³)
